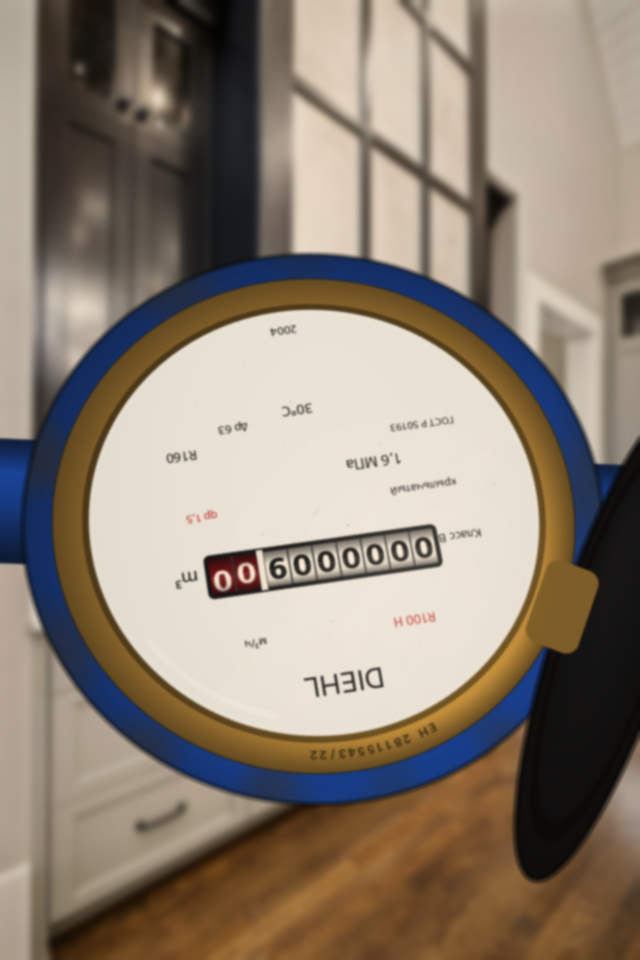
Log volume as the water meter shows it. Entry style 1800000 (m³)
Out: 9.00 (m³)
